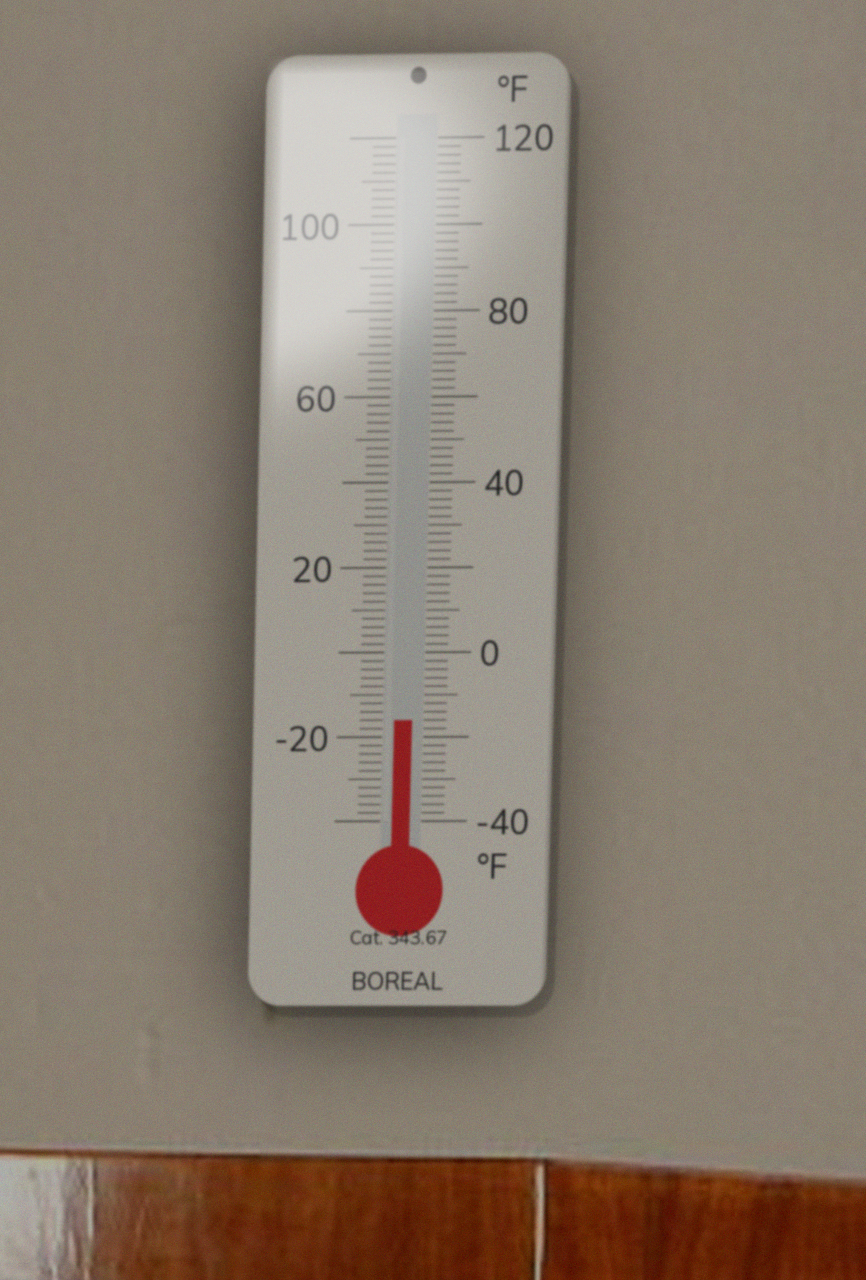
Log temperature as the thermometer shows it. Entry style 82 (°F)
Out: -16 (°F)
